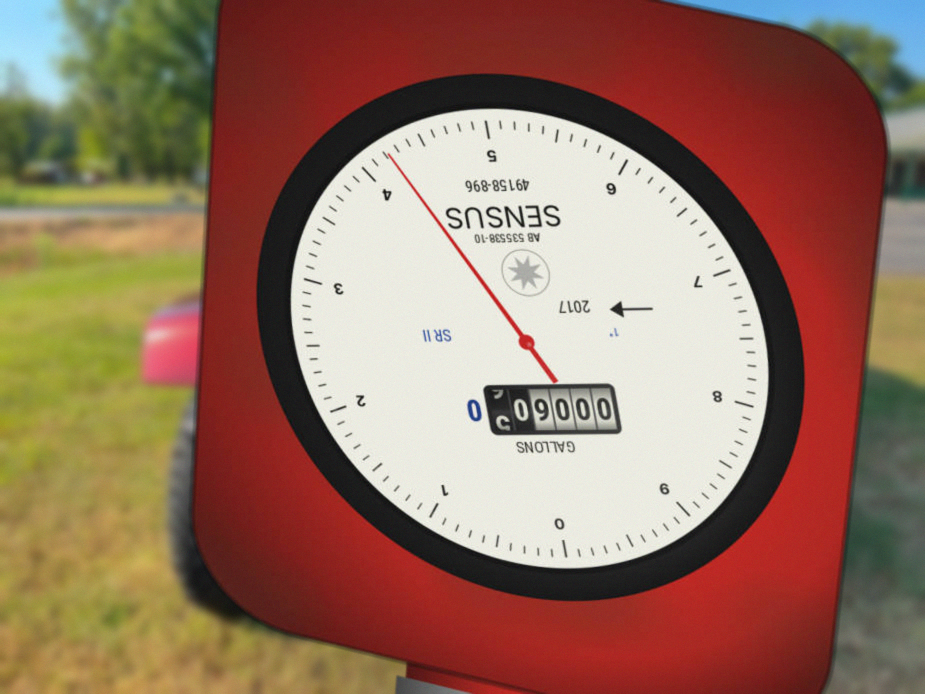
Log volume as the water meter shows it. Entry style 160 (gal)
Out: 6054.2 (gal)
